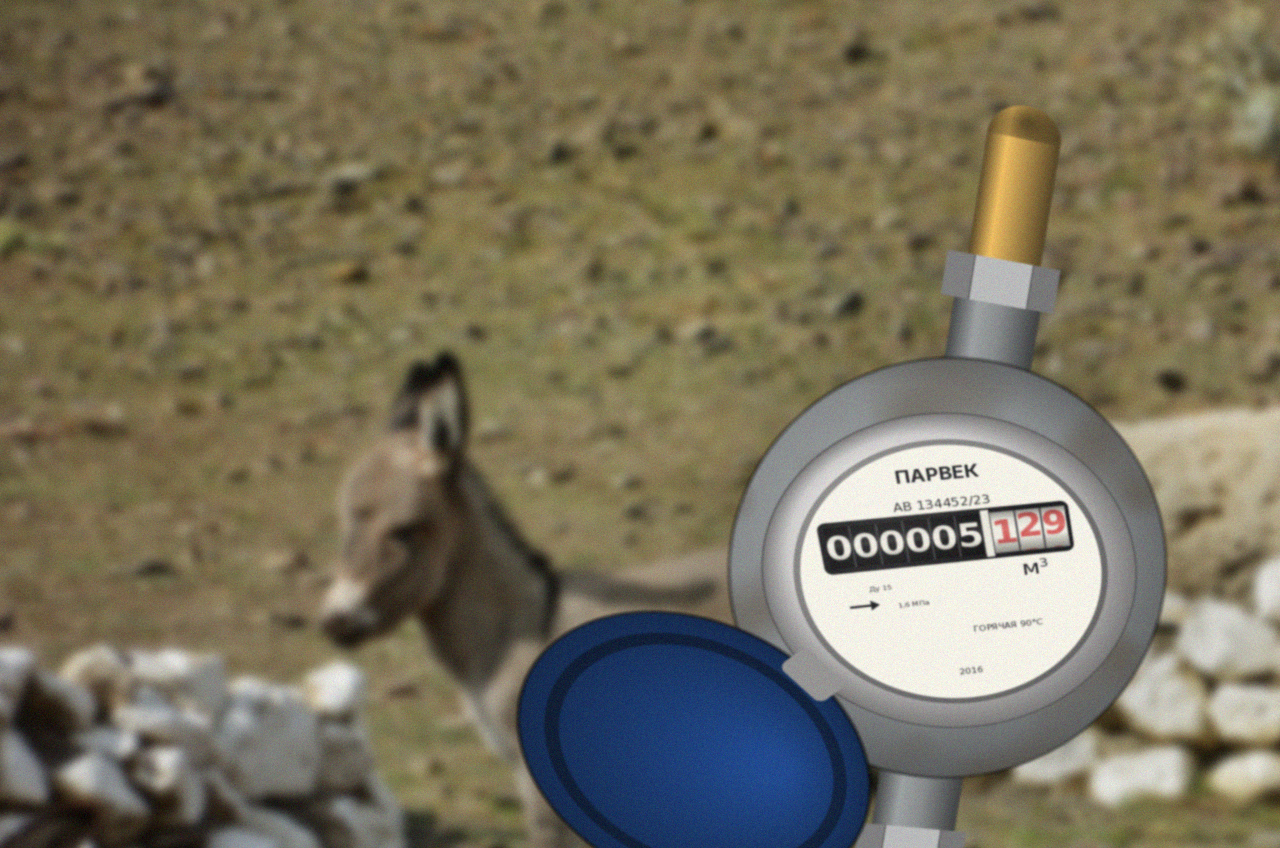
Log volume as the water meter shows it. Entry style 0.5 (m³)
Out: 5.129 (m³)
